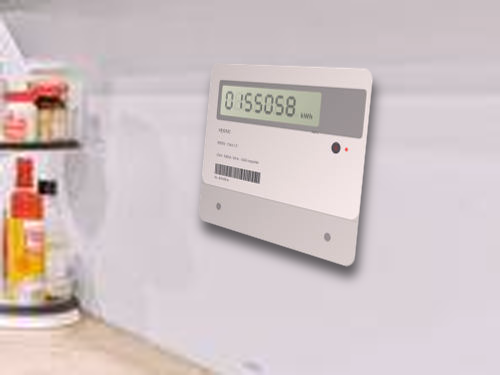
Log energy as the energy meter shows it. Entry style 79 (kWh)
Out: 155058 (kWh)
